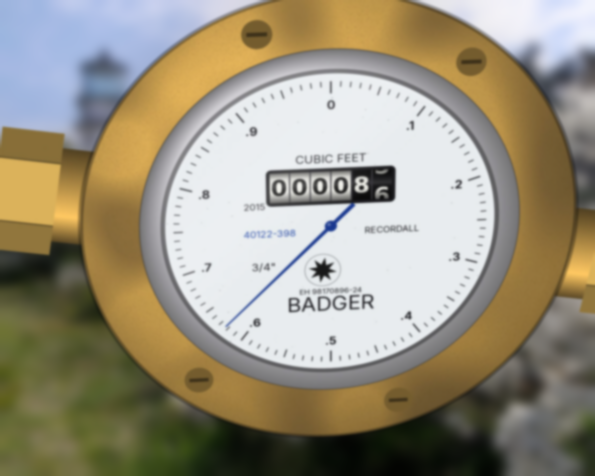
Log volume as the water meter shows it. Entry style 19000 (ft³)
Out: 85.62 (ft³)
